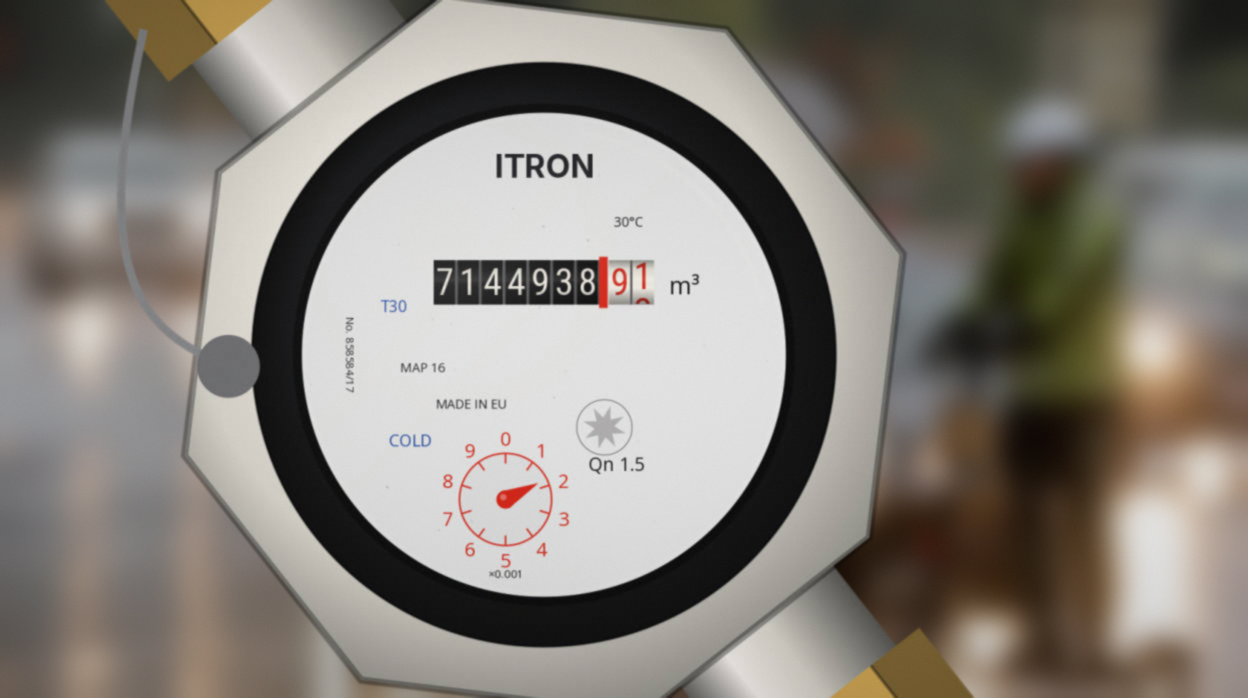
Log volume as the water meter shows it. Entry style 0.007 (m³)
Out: 7144938.911 (m³)
